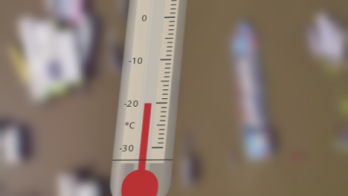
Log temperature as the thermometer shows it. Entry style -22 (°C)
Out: -20 (°C)
